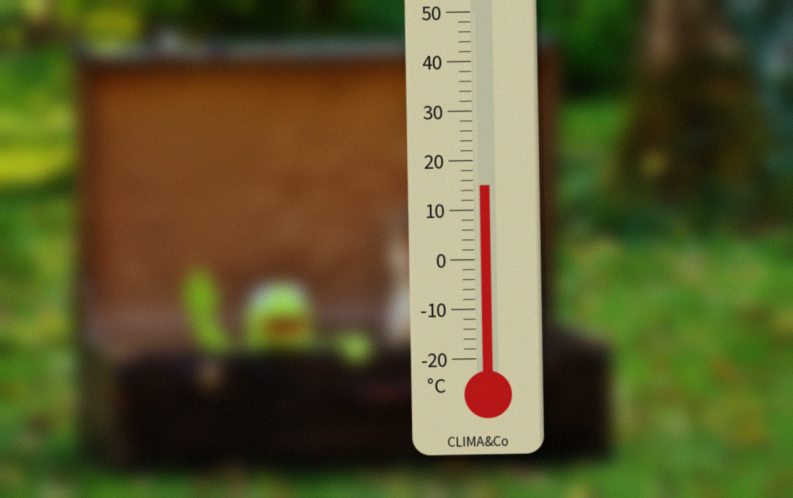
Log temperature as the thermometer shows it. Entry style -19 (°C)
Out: 15 (°C)
